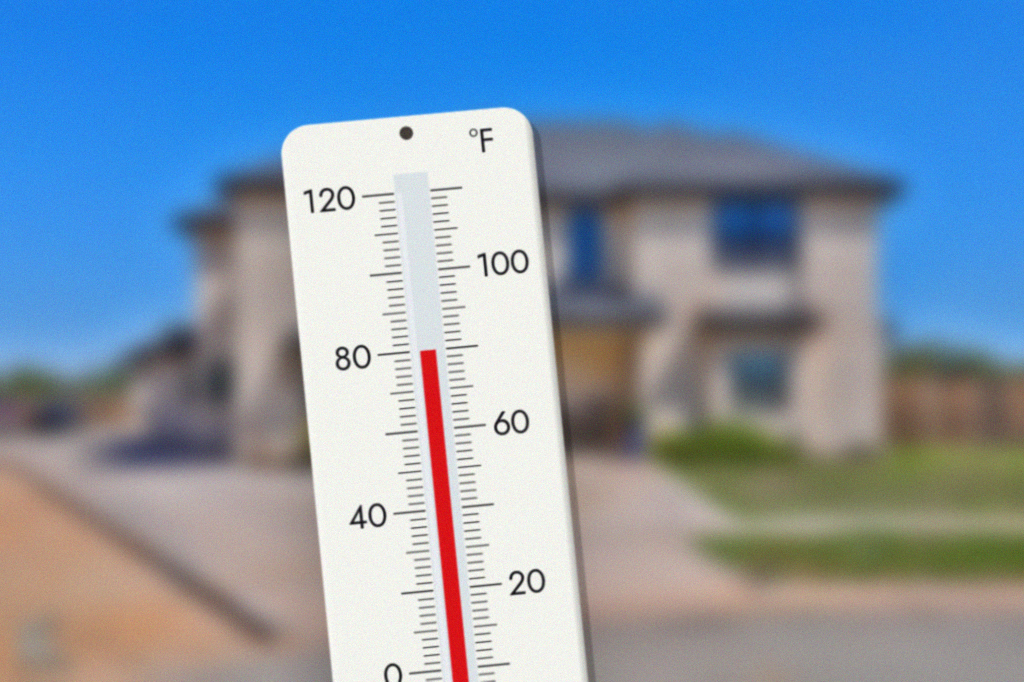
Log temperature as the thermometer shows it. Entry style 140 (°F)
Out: 80 (°F)
